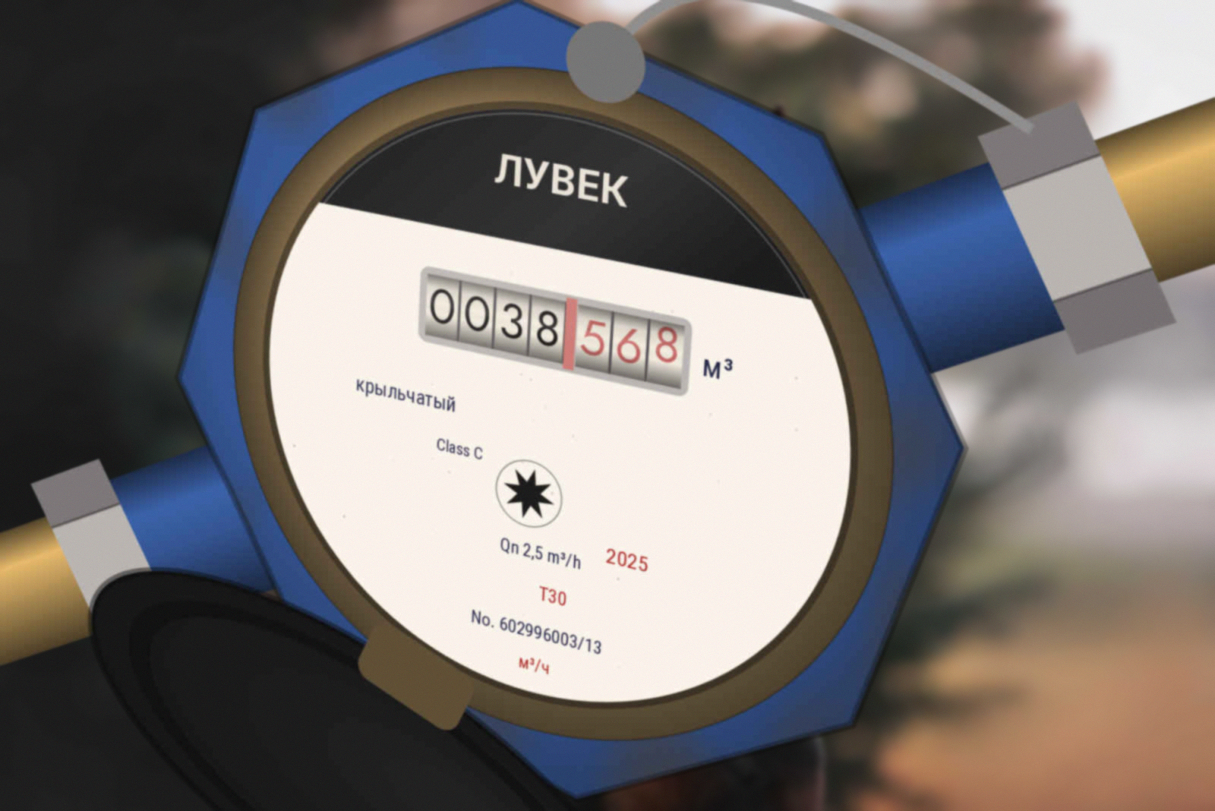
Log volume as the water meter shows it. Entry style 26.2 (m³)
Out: 38.568 (m³)
